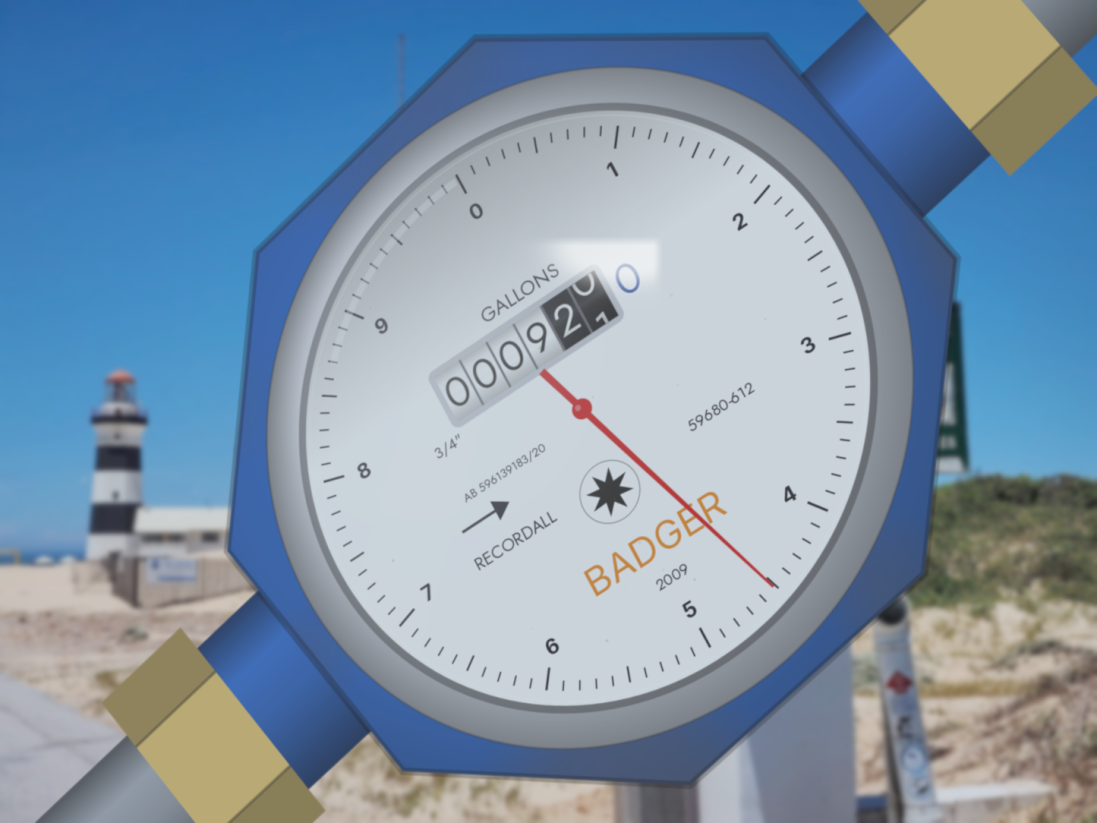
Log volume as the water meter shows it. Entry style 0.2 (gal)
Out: 9204.5 (gal)
